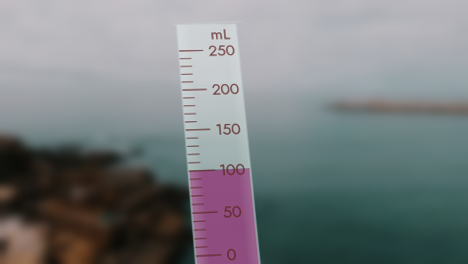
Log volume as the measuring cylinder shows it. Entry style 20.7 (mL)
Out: 100 (mL)
